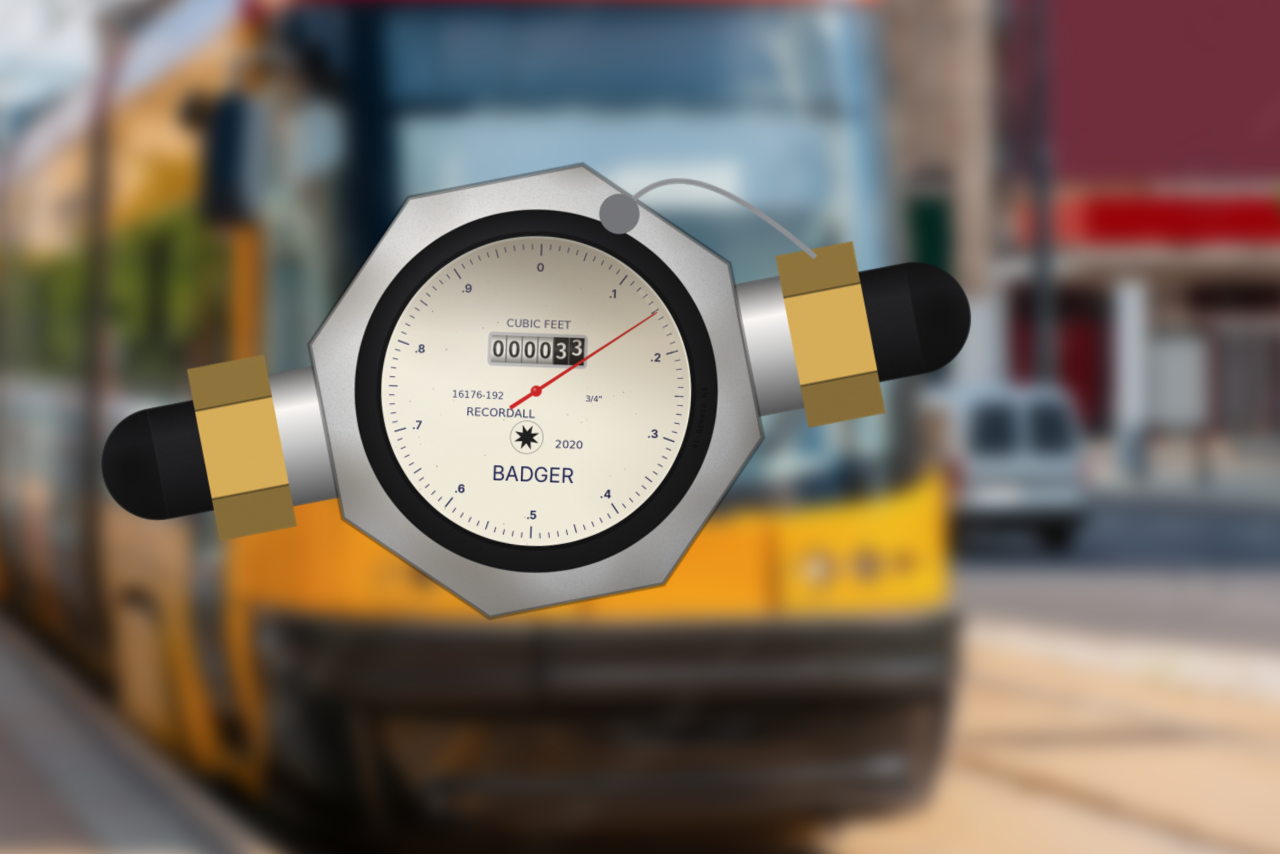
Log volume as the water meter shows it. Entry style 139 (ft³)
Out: 33.15 (ft³)
